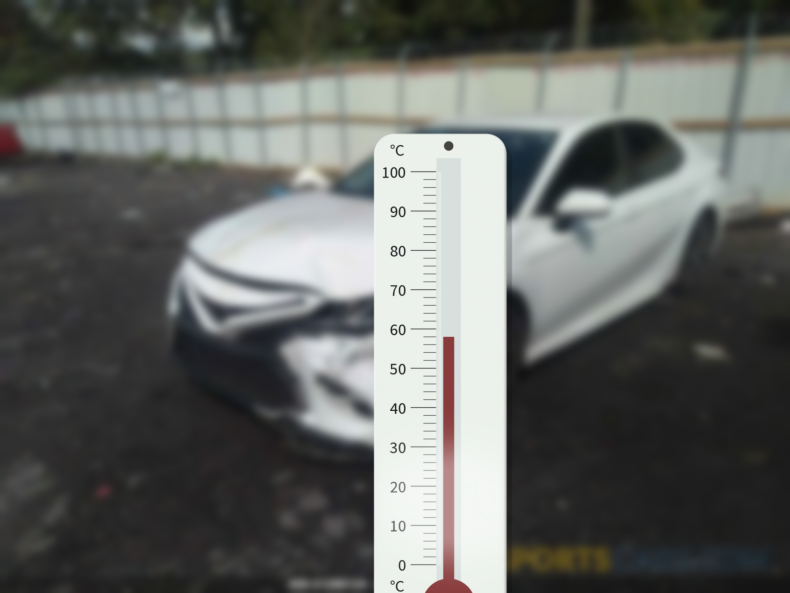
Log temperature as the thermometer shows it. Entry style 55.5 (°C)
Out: 58 (°C)
